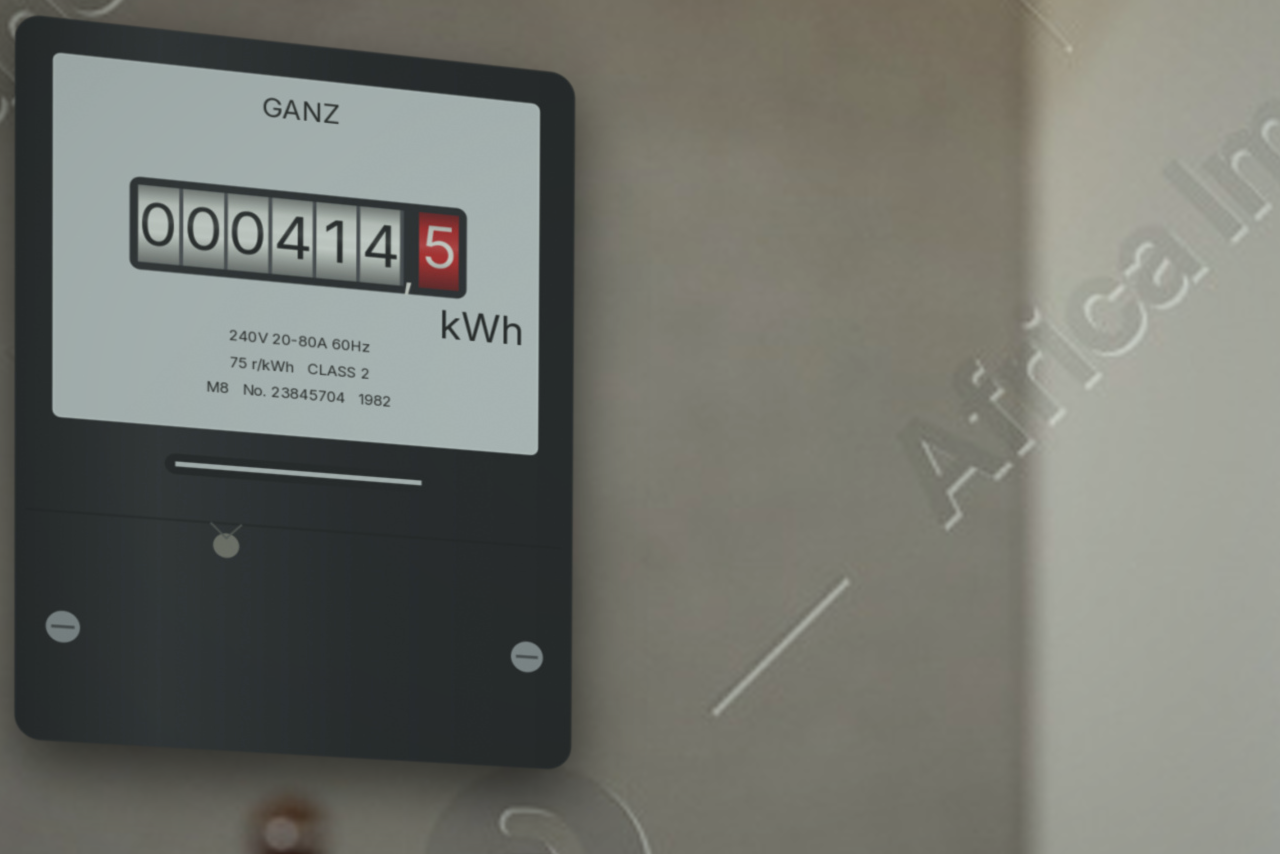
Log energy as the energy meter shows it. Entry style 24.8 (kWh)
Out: 414.5 (kWh)
